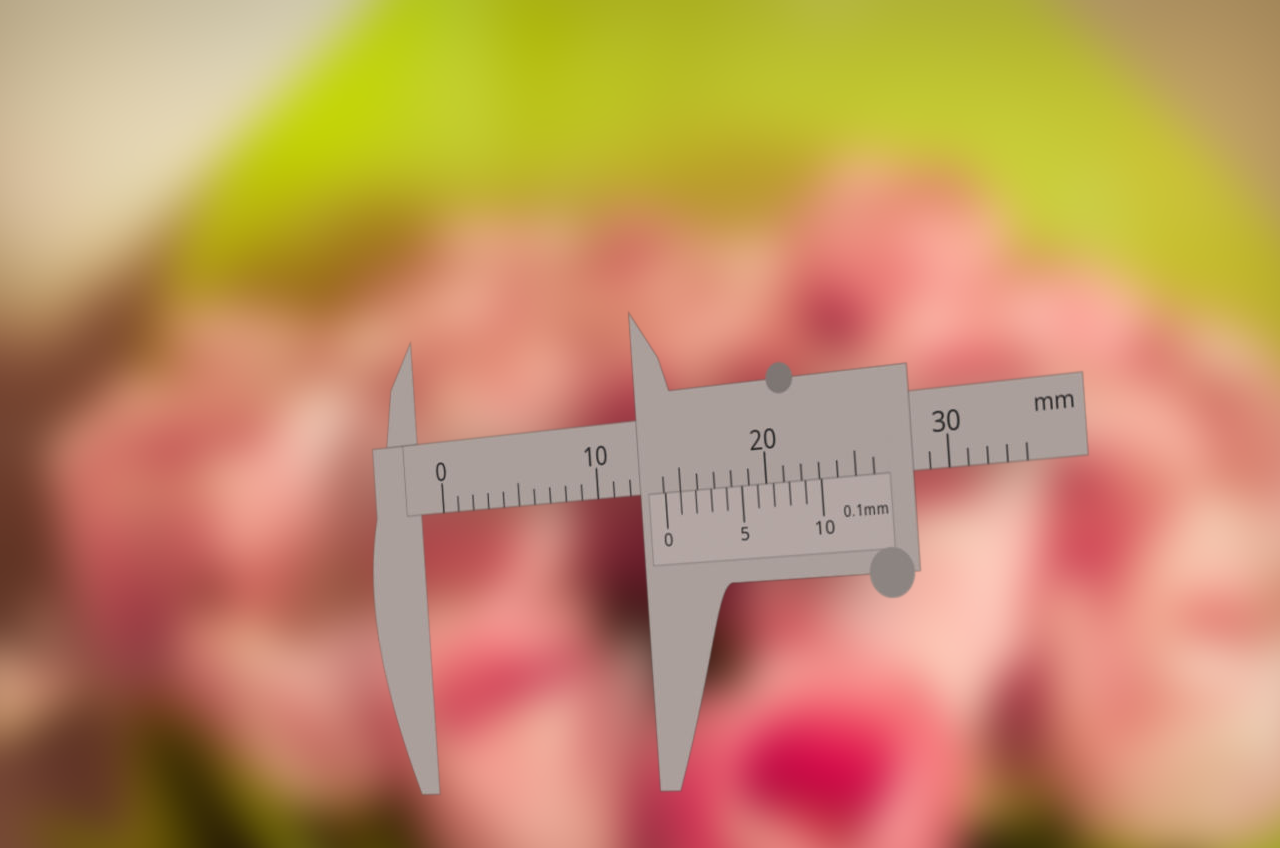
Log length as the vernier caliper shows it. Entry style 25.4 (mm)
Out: 14.1 (mm)
